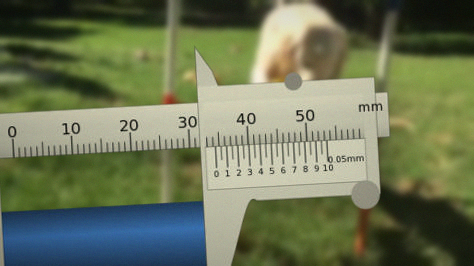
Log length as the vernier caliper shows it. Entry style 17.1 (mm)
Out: 34.4 (mm)
